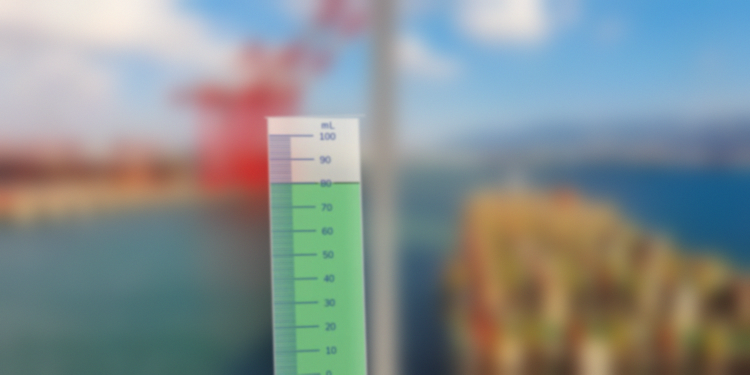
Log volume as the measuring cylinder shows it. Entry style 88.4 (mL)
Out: 80 (mL)
